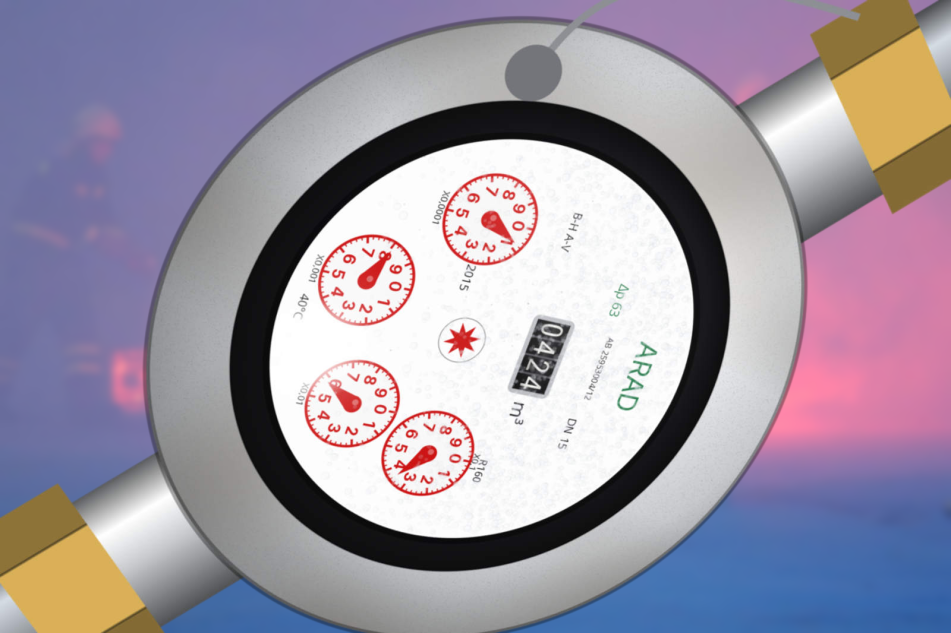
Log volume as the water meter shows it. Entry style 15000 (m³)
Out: 424.3580 (m³)
